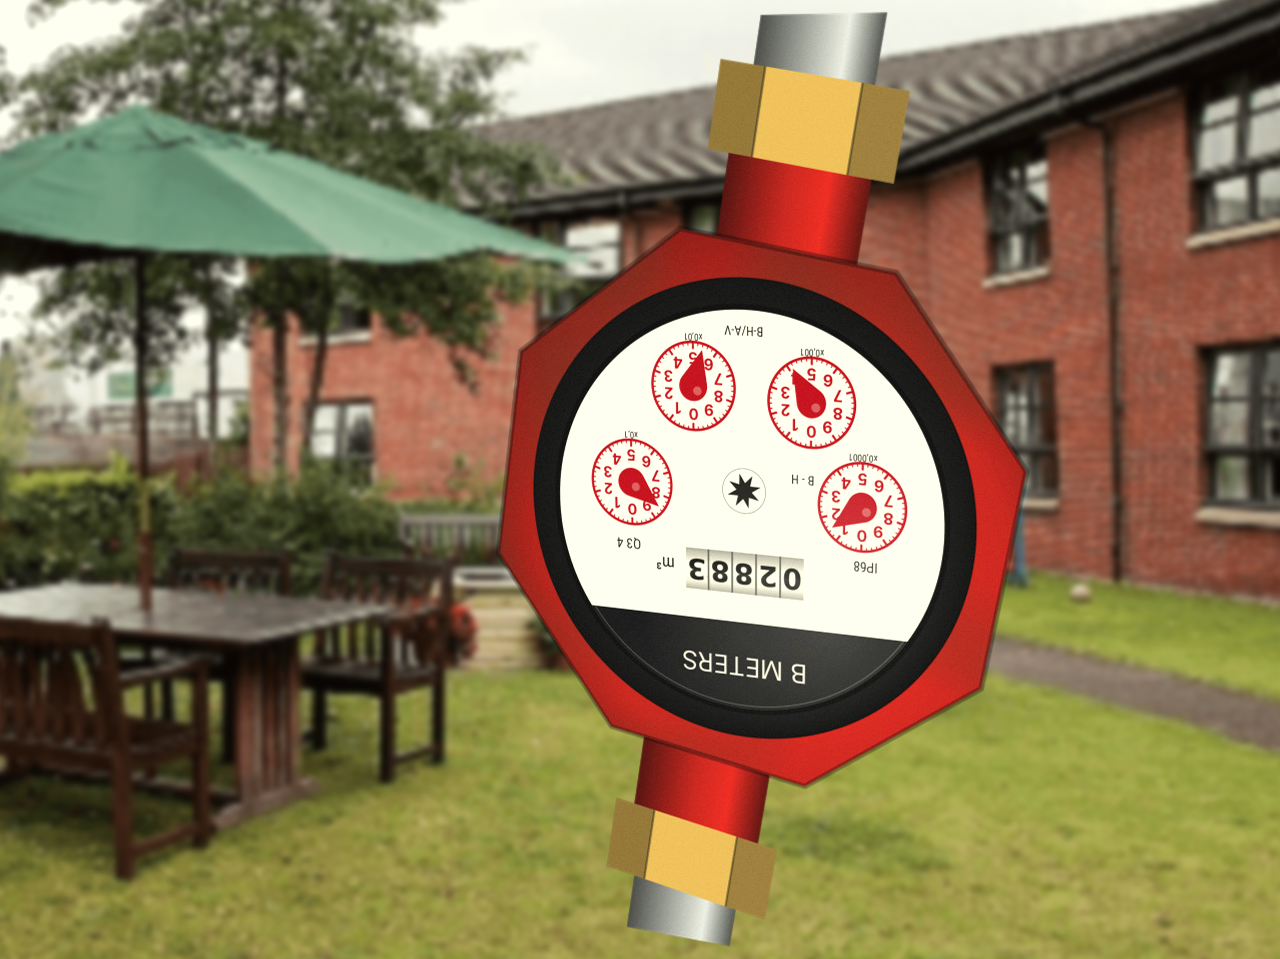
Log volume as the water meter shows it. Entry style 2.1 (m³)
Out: 2883.8541 (m³)
